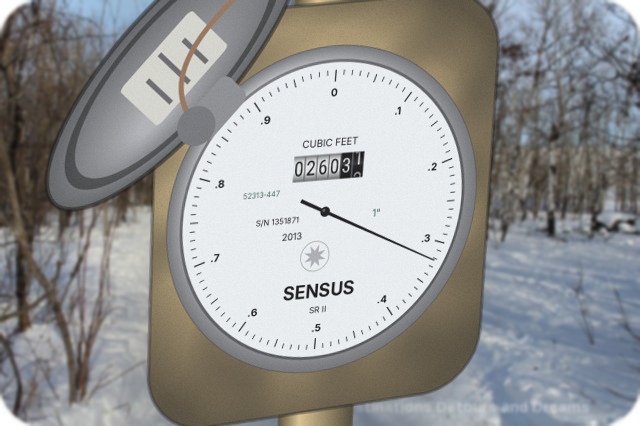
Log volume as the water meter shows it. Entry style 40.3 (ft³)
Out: 26031.32 (ft³)
